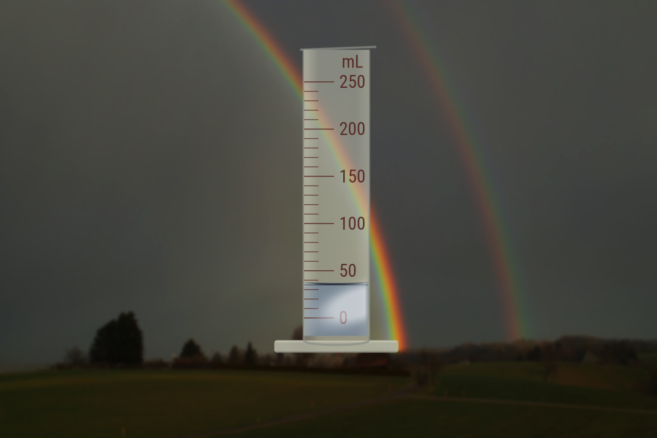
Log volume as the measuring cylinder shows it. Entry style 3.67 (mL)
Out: 35 (mL)
